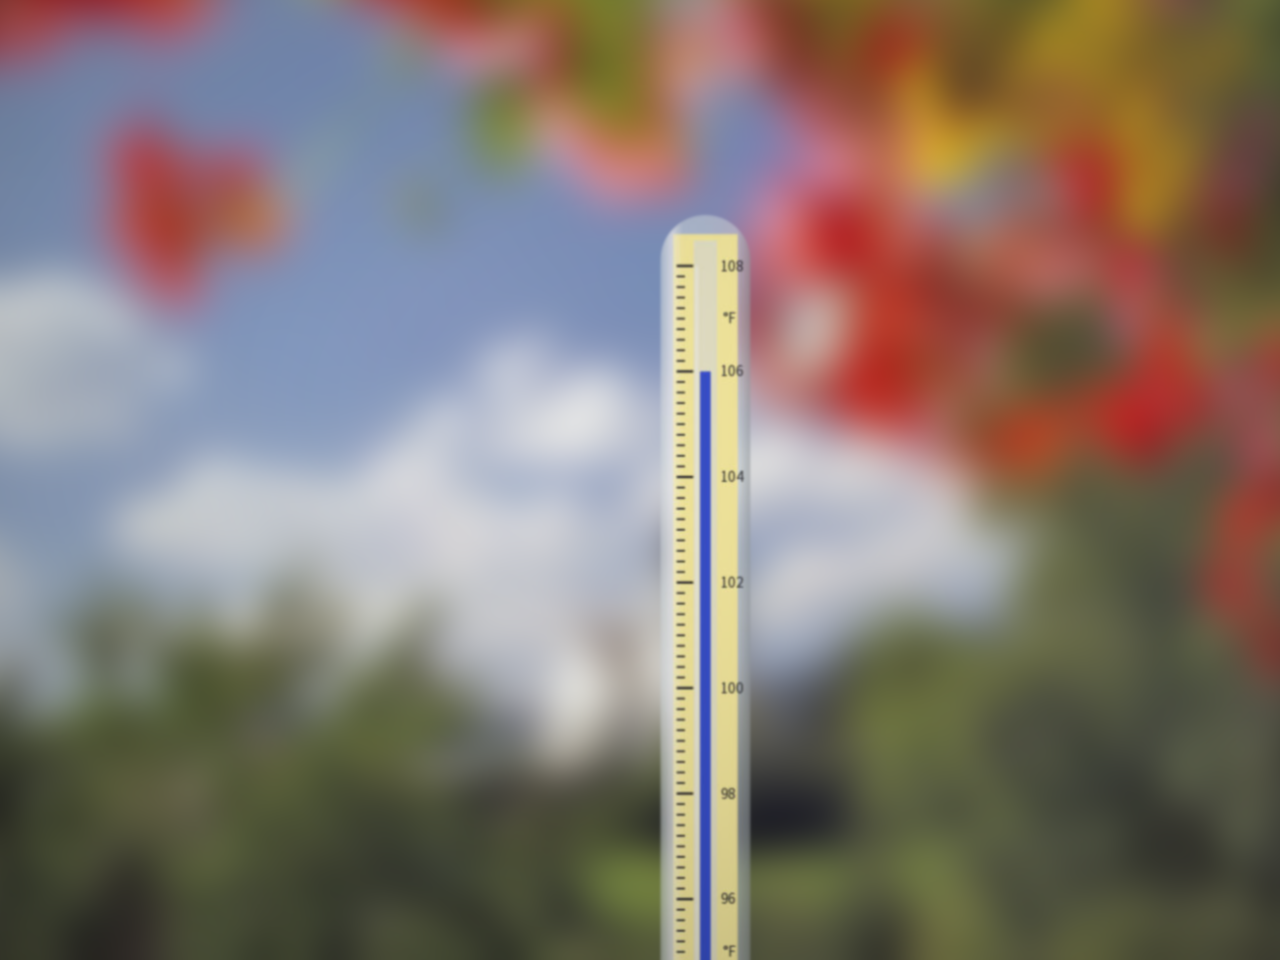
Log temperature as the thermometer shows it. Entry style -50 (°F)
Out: 106 (°F)
